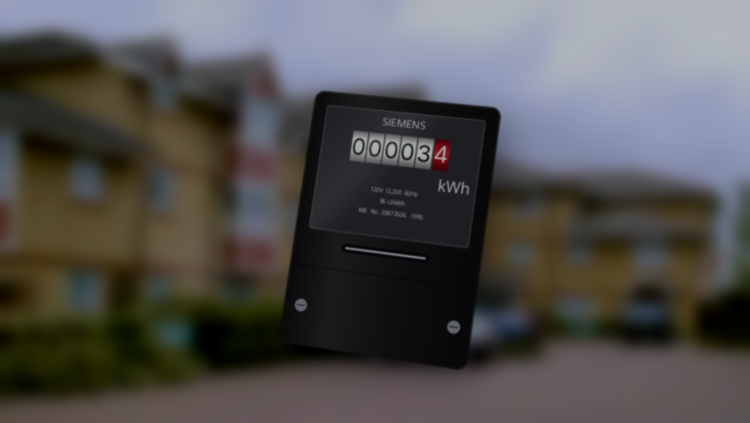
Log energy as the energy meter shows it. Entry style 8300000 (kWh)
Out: 3.4 (kWh)
